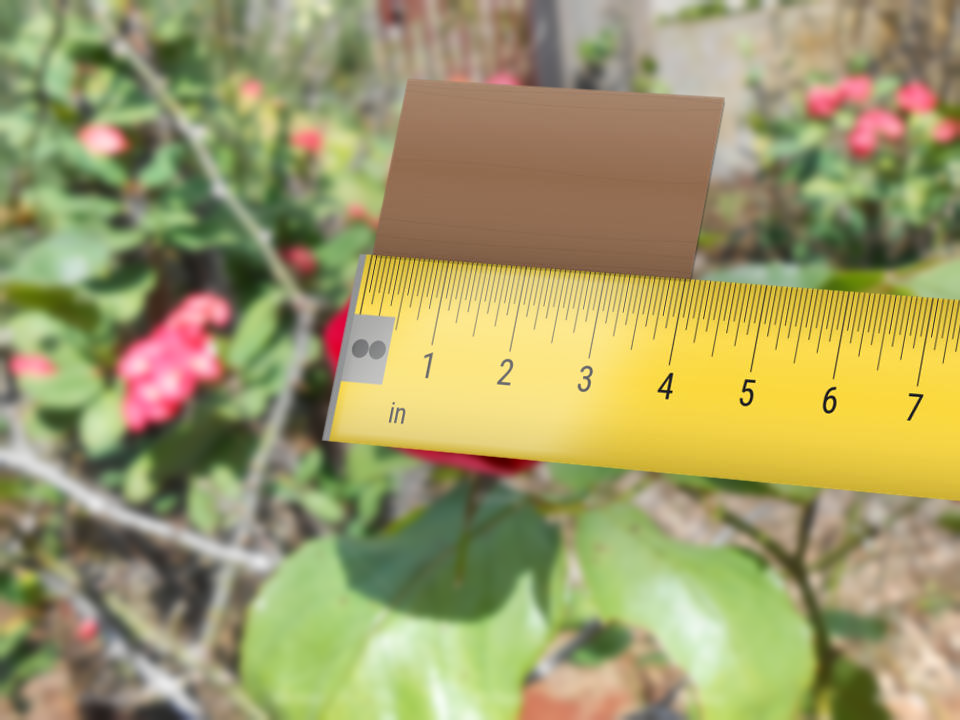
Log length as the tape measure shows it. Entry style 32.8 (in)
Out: 4.0625 (in)
